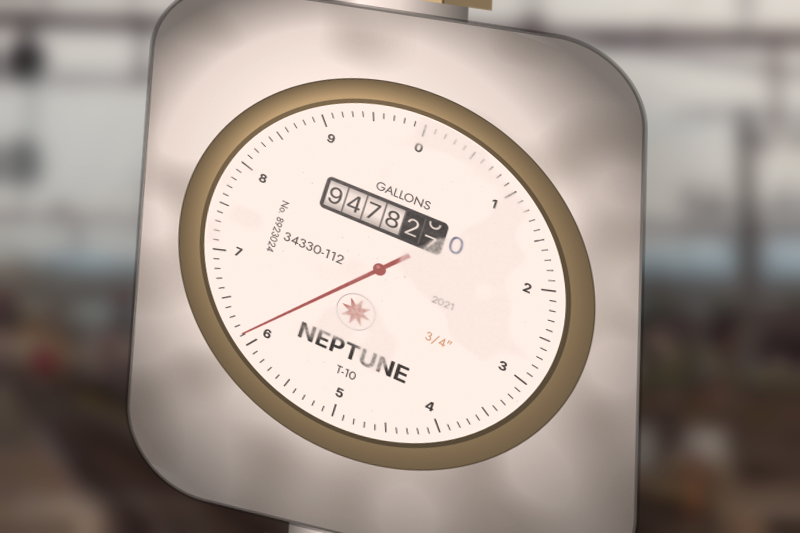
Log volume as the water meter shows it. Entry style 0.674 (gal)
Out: 9478266.1 (gal)
